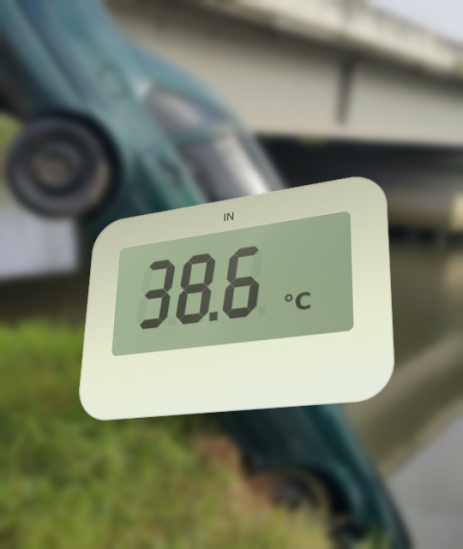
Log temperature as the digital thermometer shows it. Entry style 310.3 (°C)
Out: 38.6 (°C)
